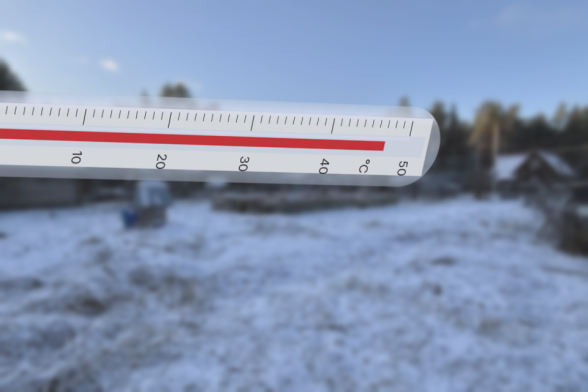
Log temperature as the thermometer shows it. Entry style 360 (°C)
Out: 47 (°C)
